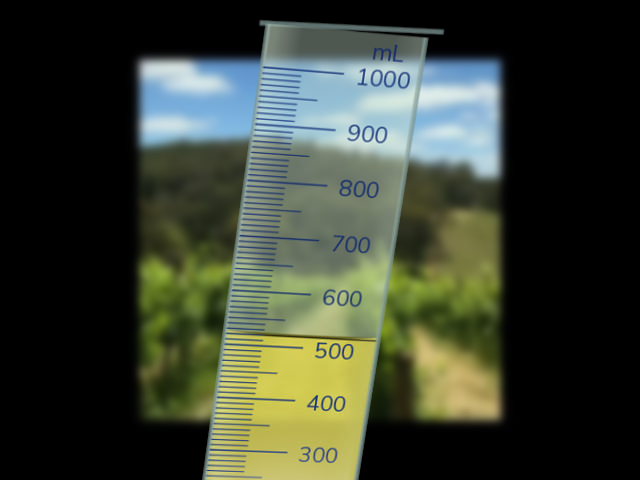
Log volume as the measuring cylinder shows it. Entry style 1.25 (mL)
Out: 520 (mL)
